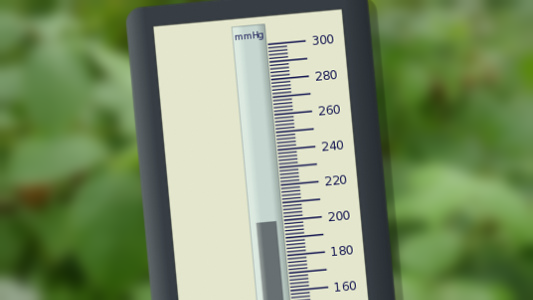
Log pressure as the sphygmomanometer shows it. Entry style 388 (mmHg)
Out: 200 (mmHg)
